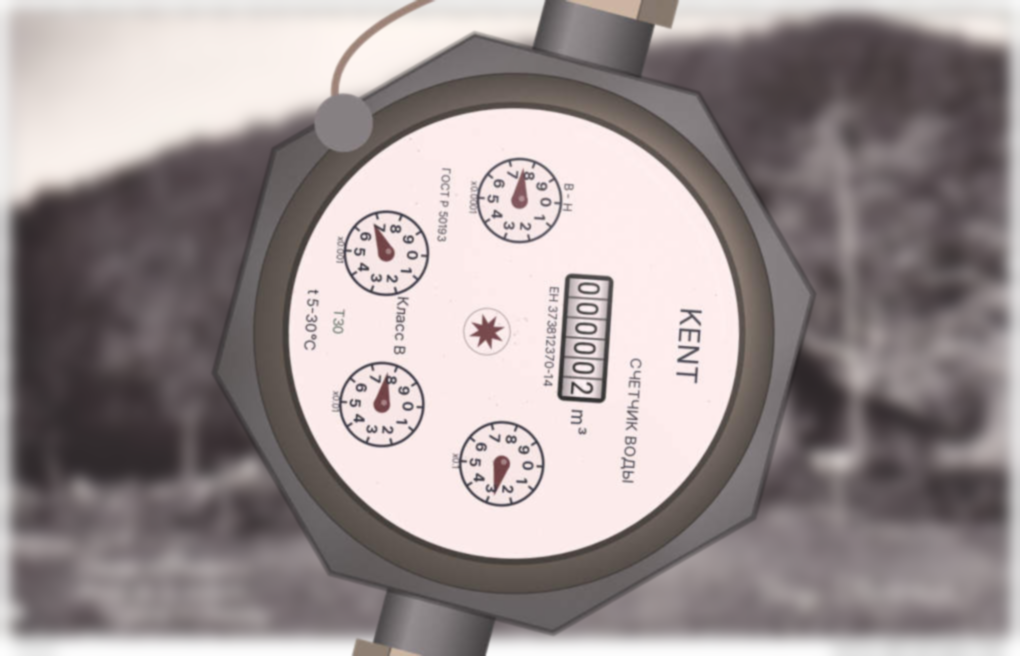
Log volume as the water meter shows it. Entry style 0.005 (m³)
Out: 2.2767 (m³)
